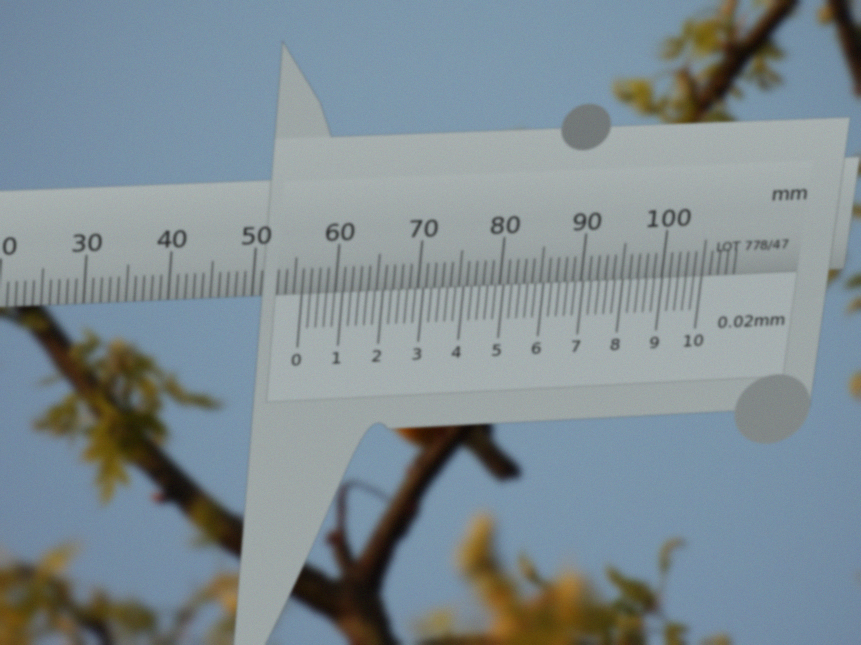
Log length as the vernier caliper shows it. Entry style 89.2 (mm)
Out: 56.0 (mm)
